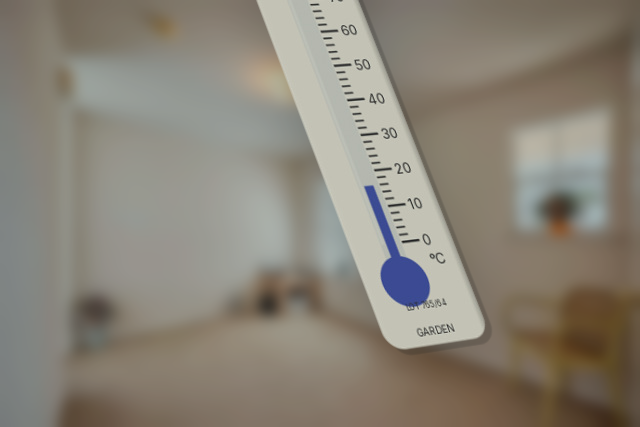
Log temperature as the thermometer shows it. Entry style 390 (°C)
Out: 16 (°C)
